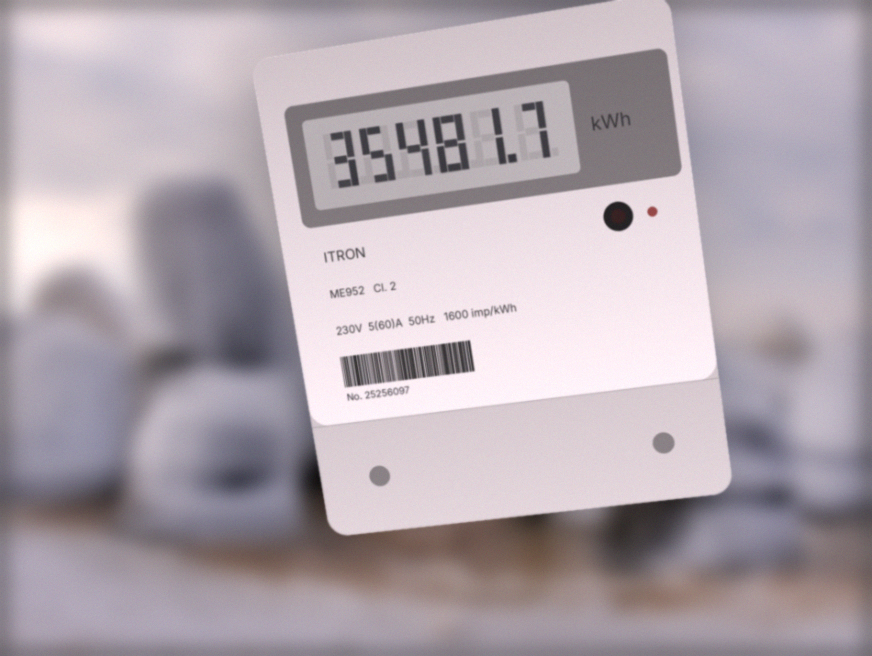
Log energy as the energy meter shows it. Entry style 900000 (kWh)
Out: 35481.7 (kWh)
